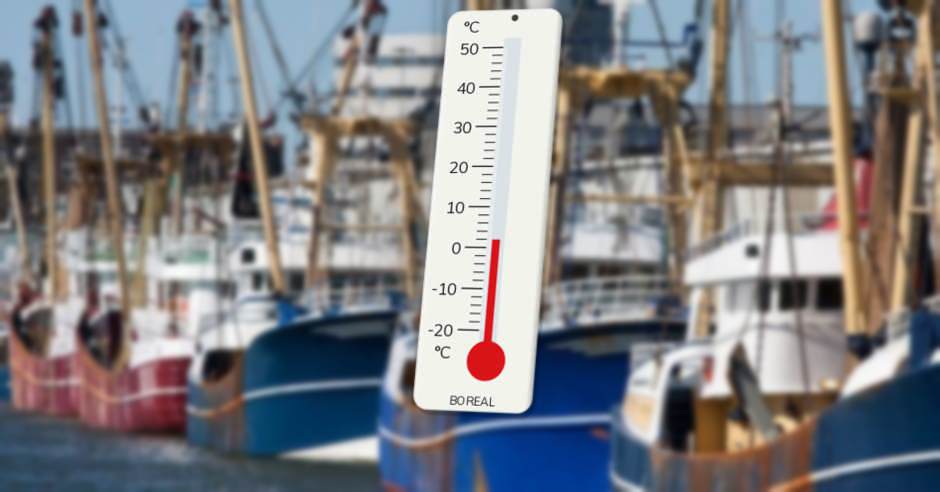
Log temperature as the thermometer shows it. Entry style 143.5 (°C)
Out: 2 (°C)
